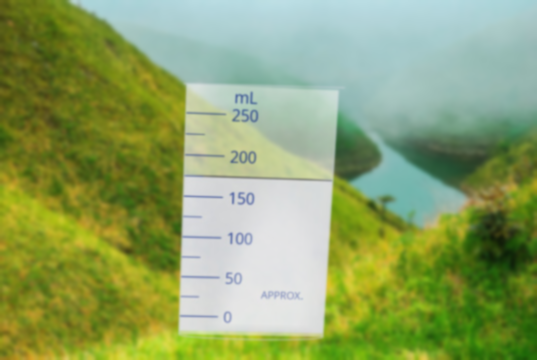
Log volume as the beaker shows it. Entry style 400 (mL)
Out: 175 (mL)
